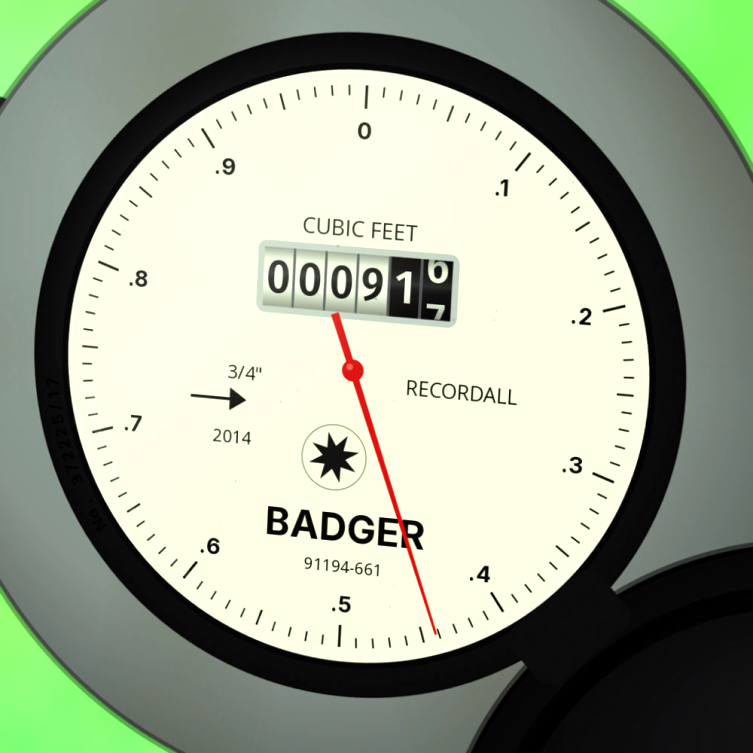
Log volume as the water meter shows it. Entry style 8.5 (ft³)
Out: 916.44 (ft³)
